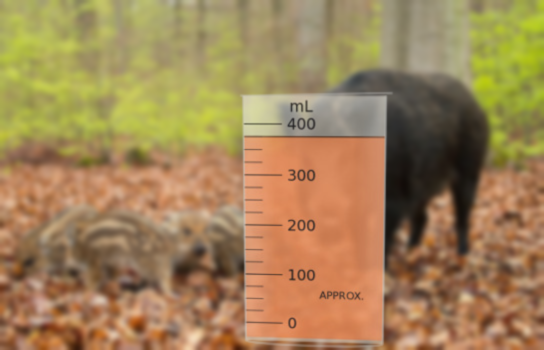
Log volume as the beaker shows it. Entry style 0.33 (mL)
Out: 375 (mL)
